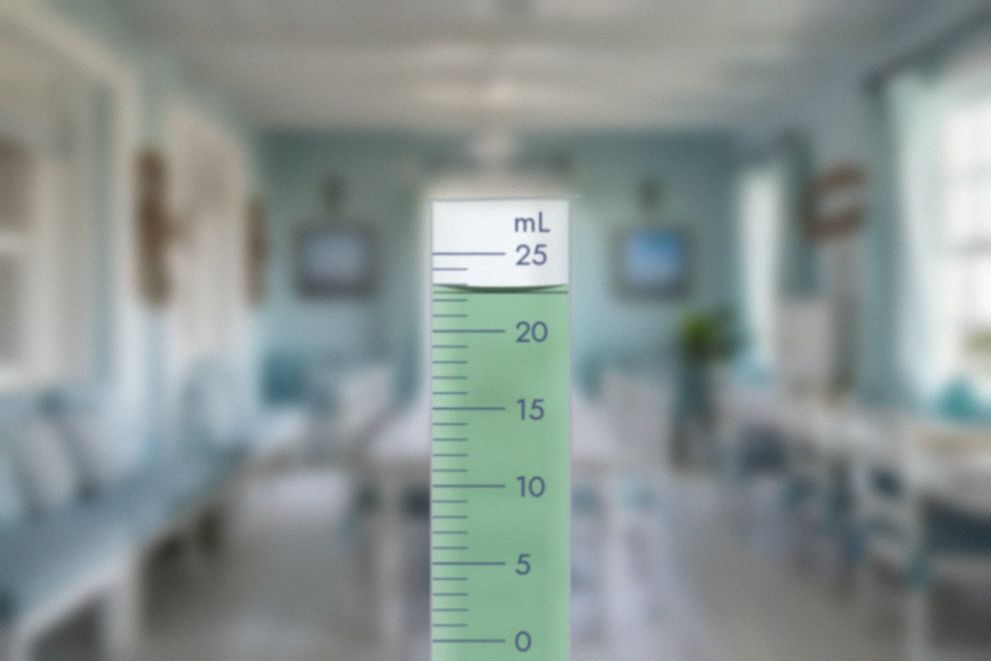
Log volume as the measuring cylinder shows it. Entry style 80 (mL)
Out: 22.5 (mL)
